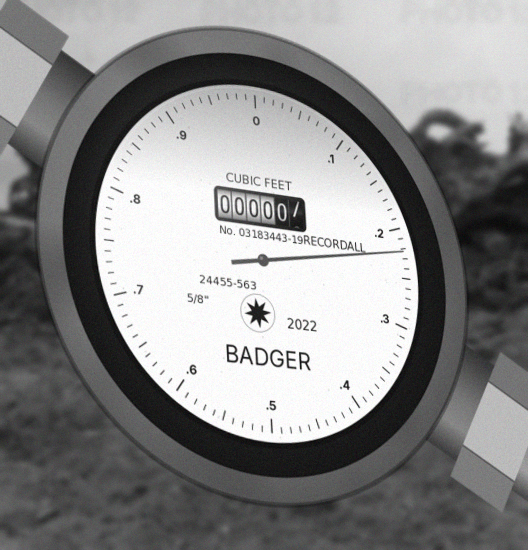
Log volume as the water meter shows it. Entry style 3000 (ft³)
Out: 7.22 (ft³)
